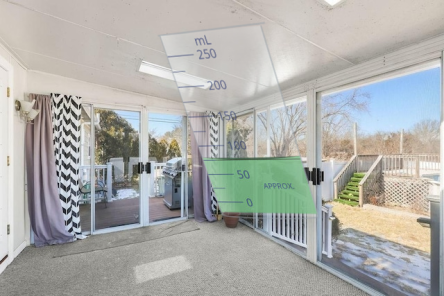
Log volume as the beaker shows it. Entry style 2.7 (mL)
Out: 75 (mL)
